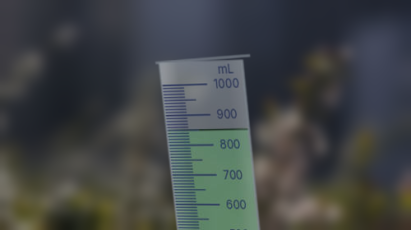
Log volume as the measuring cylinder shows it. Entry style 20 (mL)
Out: 850 (mL)
